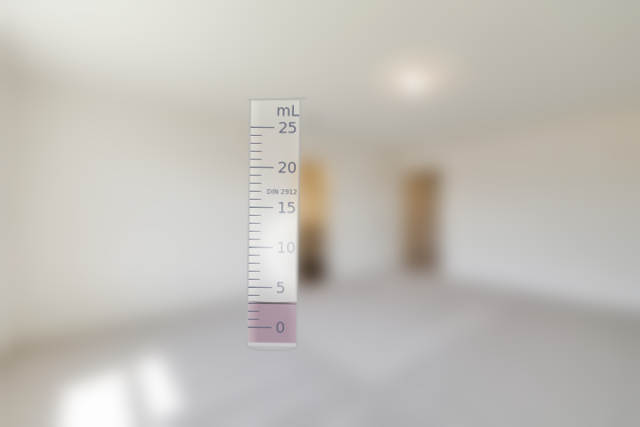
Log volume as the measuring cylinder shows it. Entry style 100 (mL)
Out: 3 (mL)
